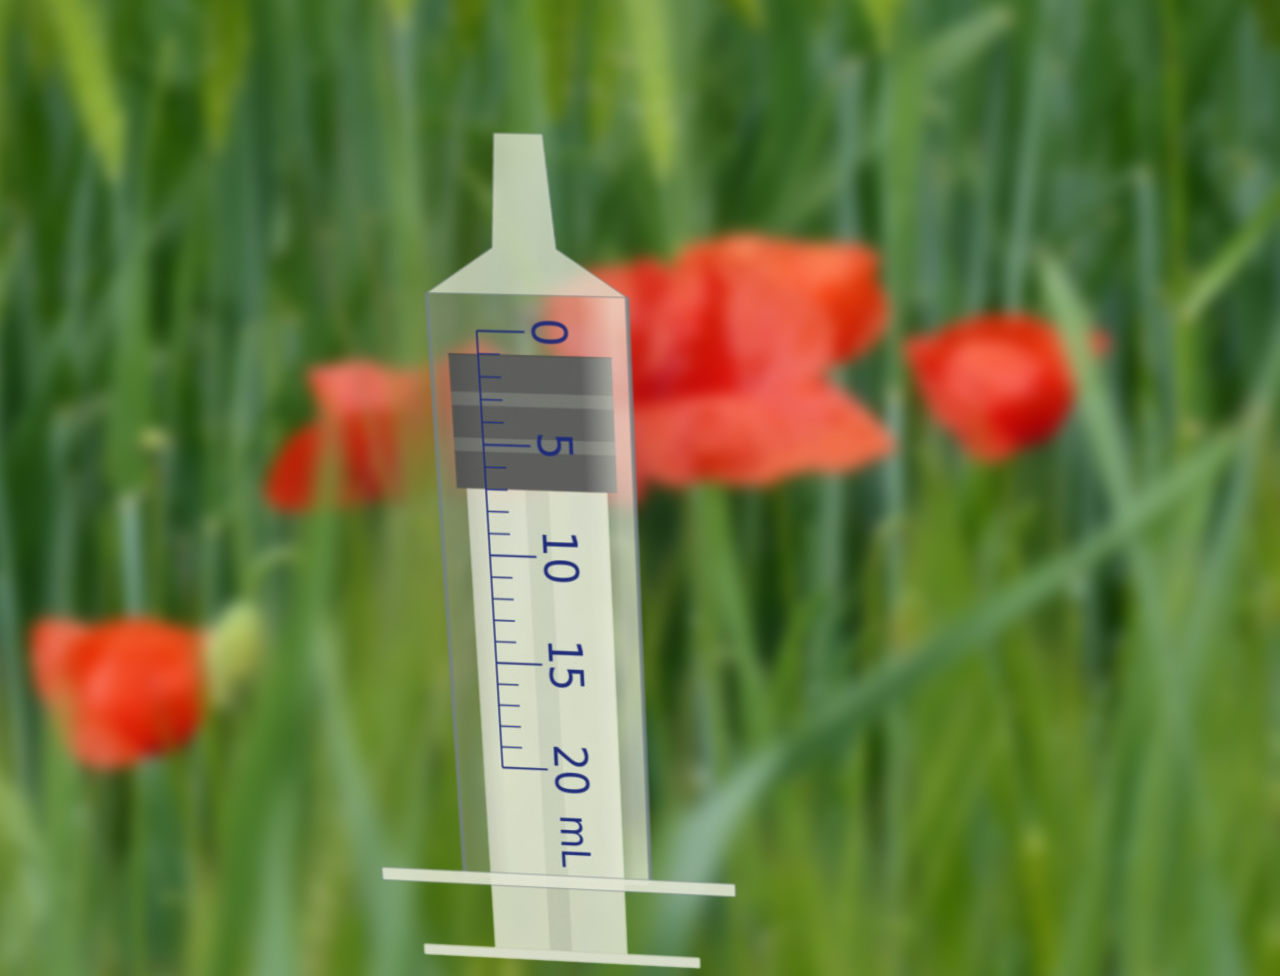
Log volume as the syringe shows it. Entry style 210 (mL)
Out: 1 (mL)
